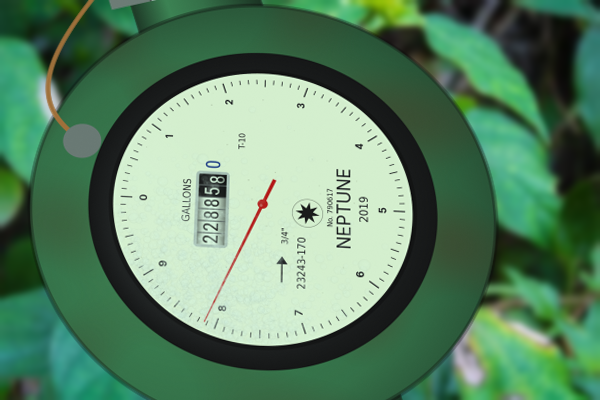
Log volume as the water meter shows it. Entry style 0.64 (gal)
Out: 2288578.1 (gal)
